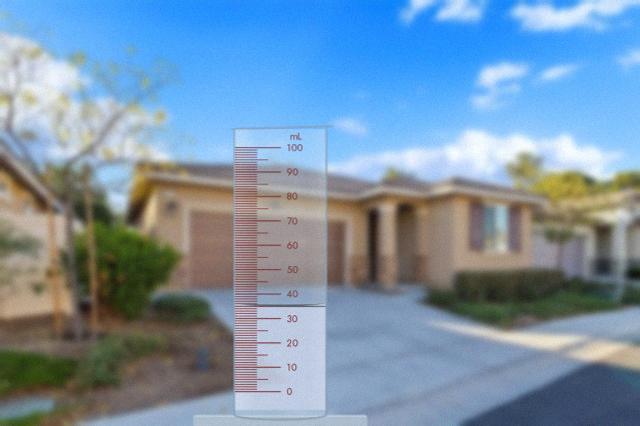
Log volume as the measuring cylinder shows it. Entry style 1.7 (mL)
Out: 35 (mL)
